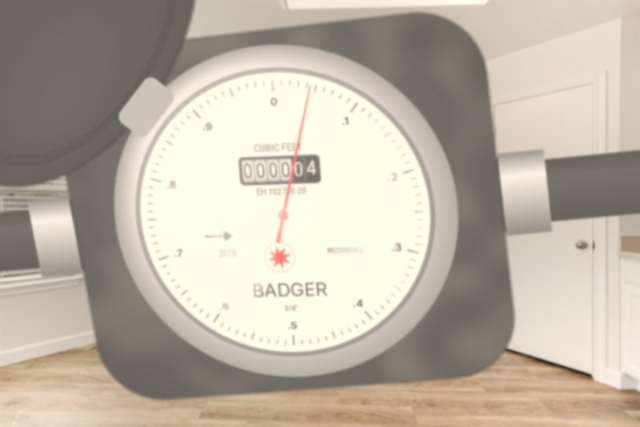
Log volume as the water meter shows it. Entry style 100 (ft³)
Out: 4.04 (ft³)
